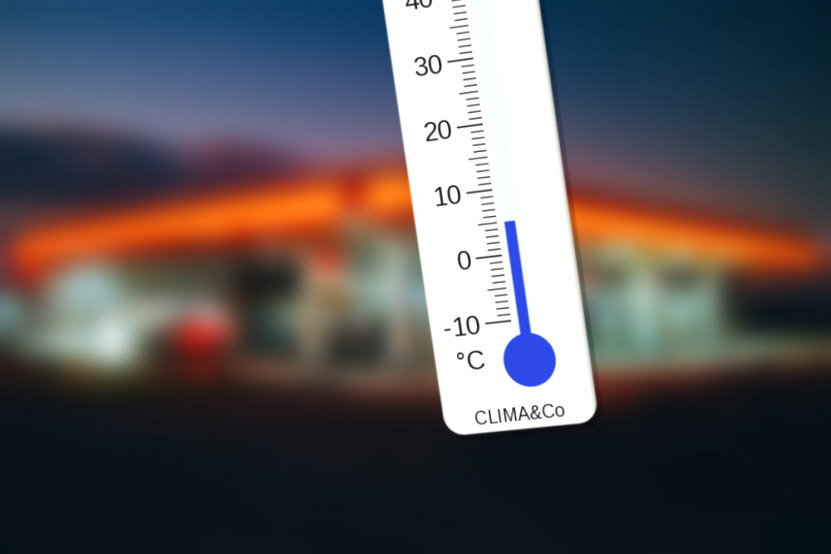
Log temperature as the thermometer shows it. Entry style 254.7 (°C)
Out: 5 (°C)
